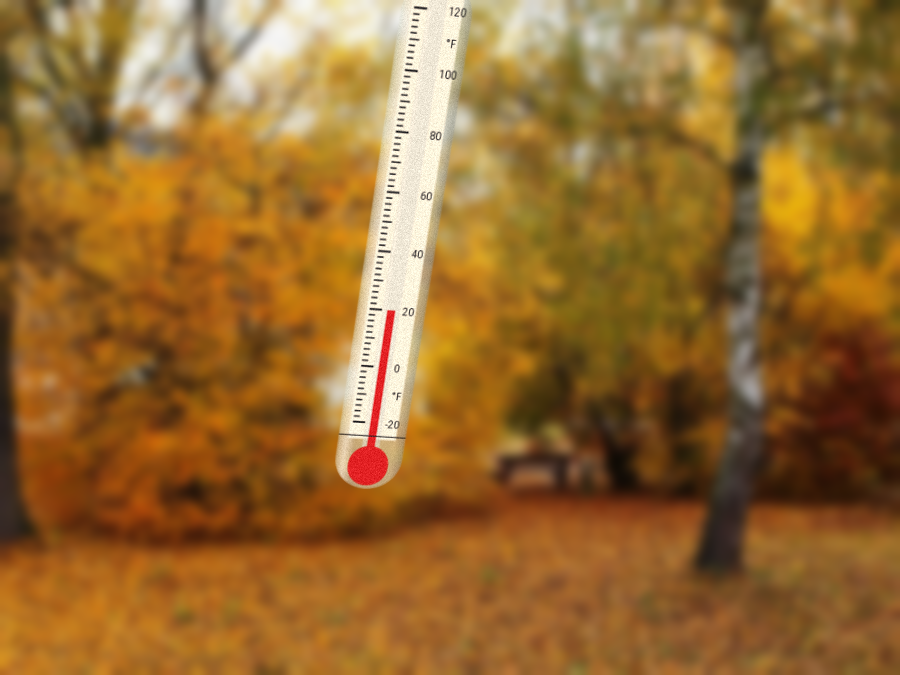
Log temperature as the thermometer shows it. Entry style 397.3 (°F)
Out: 20 (°F)
